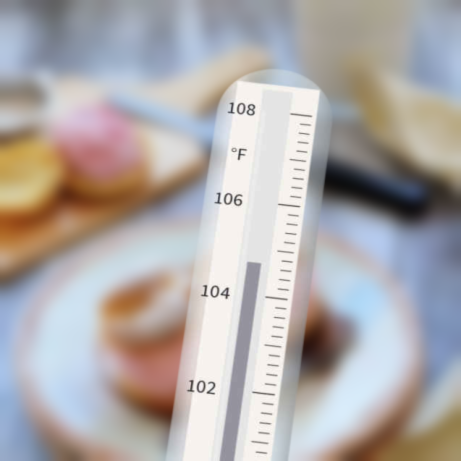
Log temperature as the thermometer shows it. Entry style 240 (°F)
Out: 104.7 (°F)
